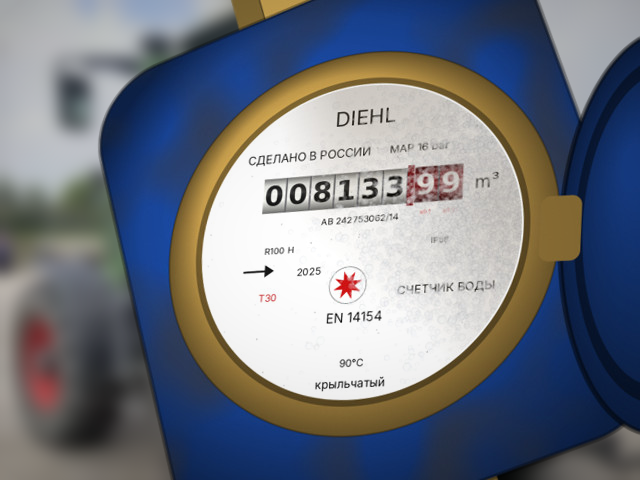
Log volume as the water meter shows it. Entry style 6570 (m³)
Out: 8133.99 (m³)
